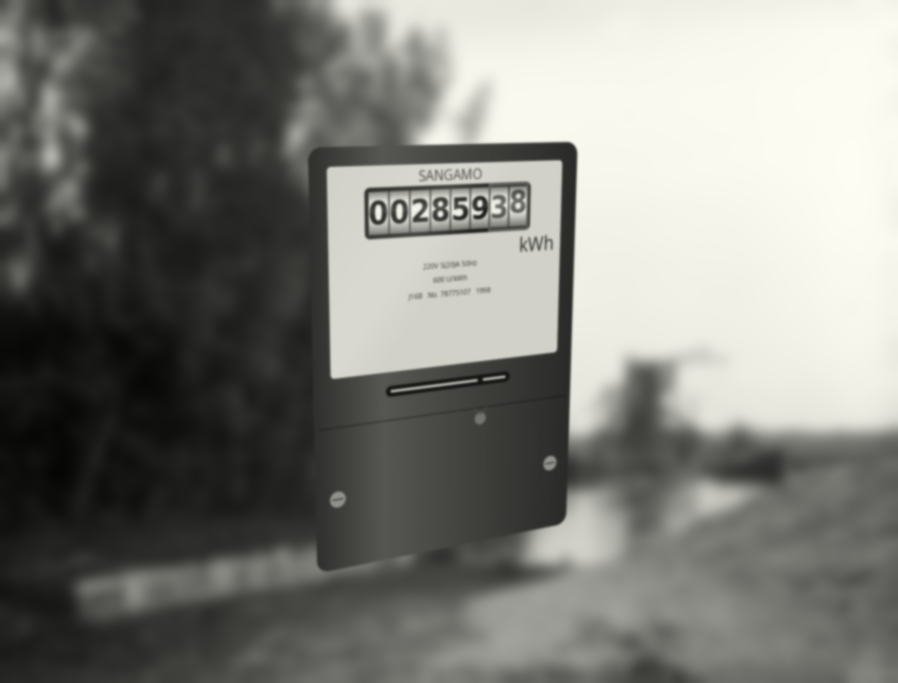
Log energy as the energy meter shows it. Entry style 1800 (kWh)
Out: 2859.38 (kWh)
